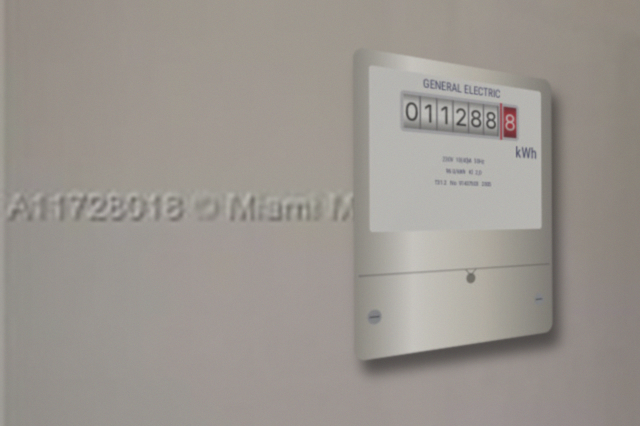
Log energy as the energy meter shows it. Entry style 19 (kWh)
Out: 11288.8 (kWh)
